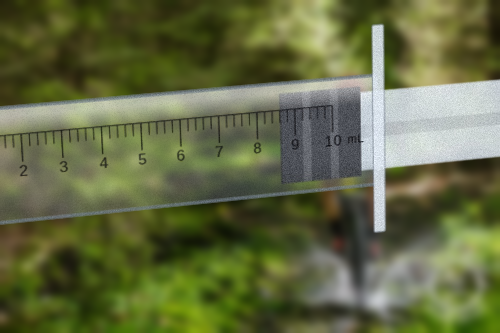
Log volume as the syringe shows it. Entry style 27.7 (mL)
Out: 8.6 (mL)
